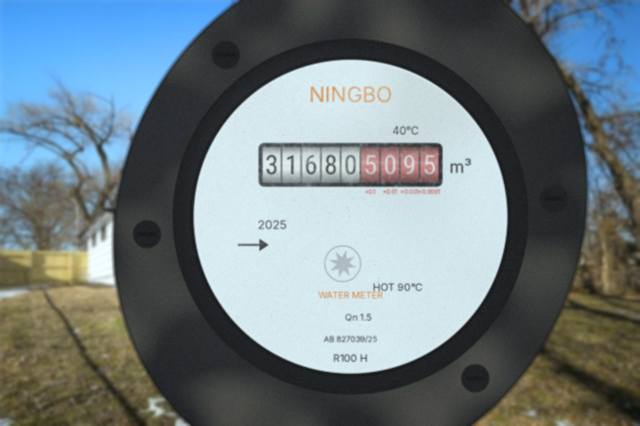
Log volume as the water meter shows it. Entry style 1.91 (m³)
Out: 31680.5095 (m³)
